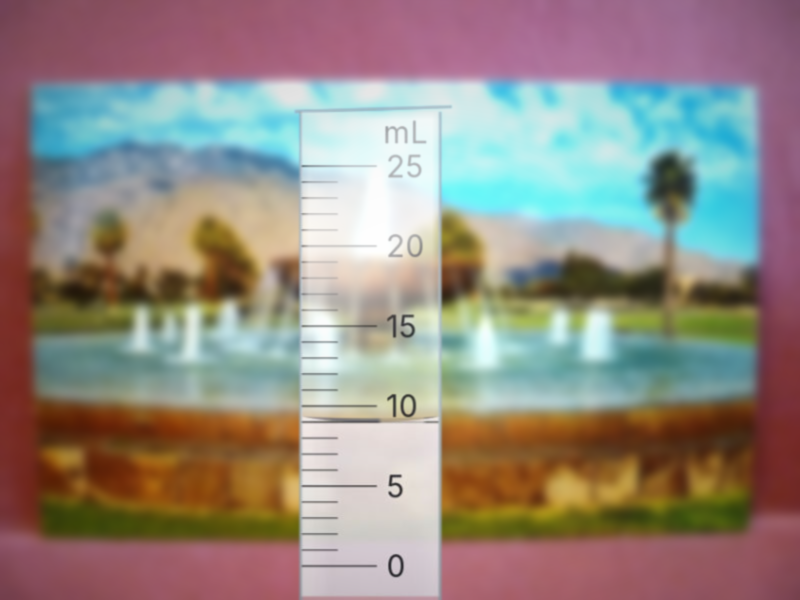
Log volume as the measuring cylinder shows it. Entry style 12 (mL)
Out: 9 (mL)
